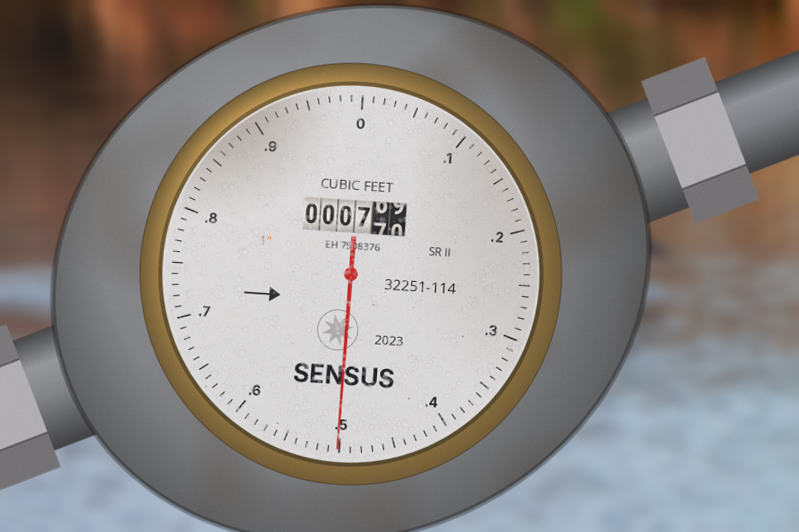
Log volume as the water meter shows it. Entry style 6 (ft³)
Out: 769.50 (ft³)
